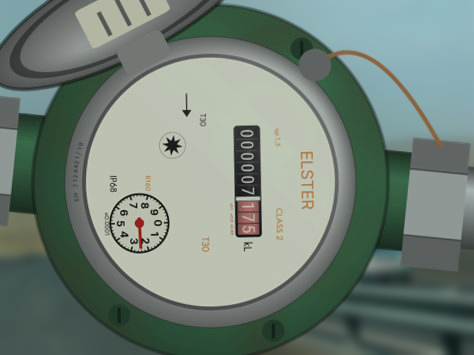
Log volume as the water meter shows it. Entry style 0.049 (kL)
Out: 7.1752 (kL)
